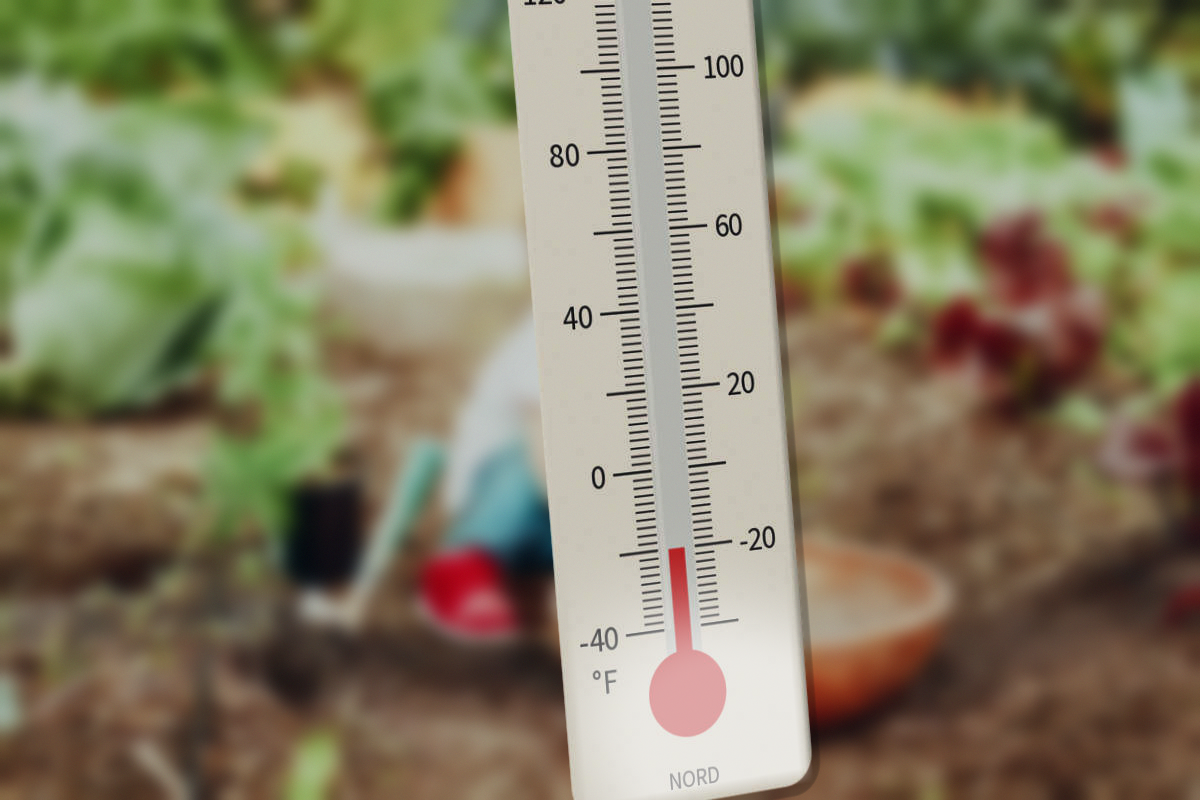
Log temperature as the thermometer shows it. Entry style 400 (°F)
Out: -20 (°F)
